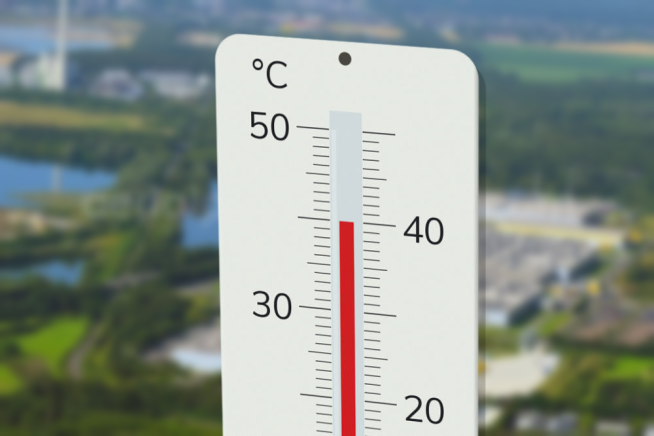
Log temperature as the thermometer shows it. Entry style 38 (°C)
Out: 40 (°C)
